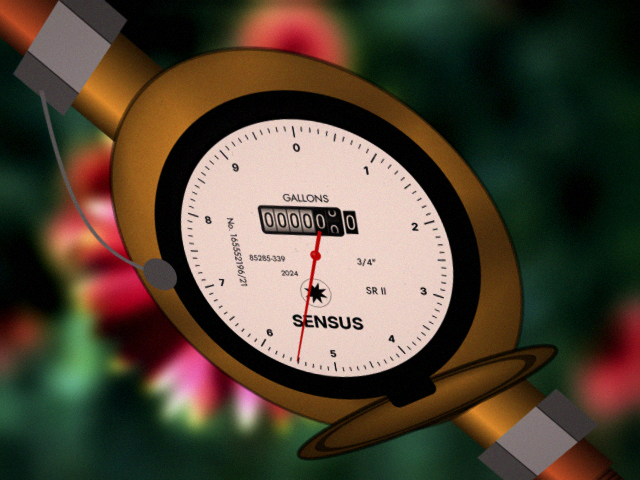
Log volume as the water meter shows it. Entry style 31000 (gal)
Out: 85.5 (gal)
